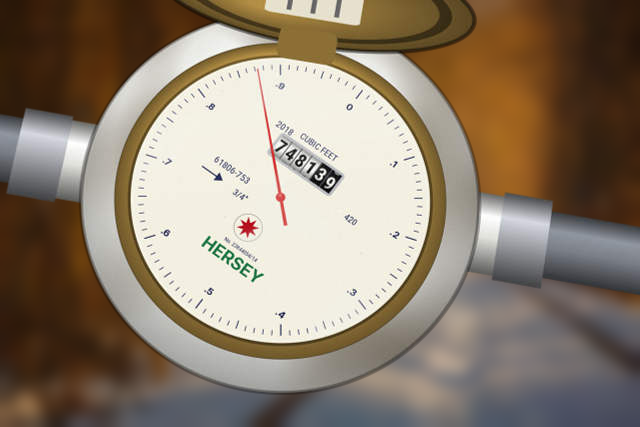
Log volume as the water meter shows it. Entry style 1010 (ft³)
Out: 748138.87 (ft³)
